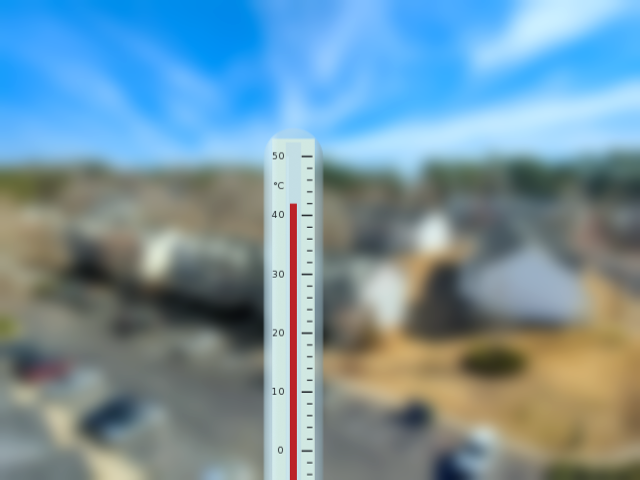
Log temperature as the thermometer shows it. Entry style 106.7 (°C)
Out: 42 (°C)
